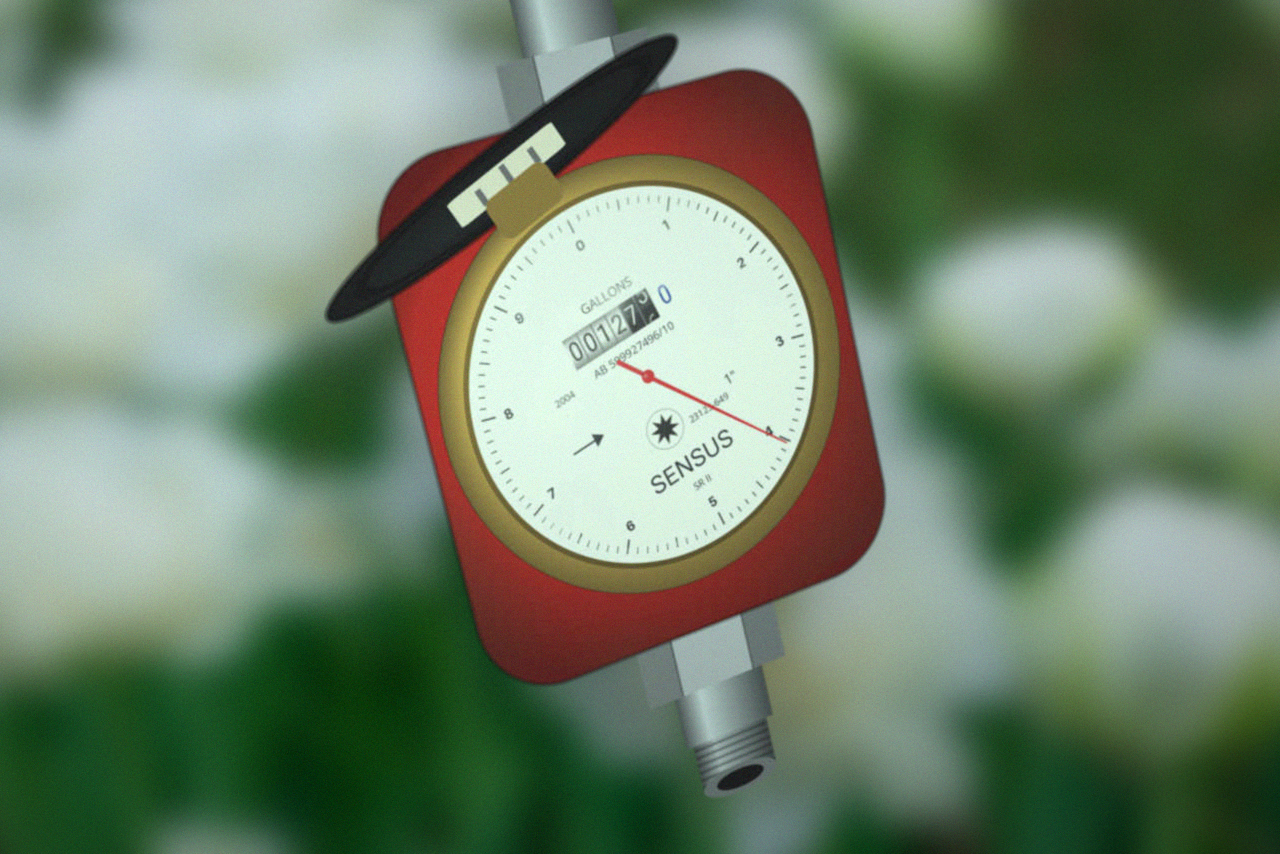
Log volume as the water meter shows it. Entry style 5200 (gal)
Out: 12754.0 (gal)
